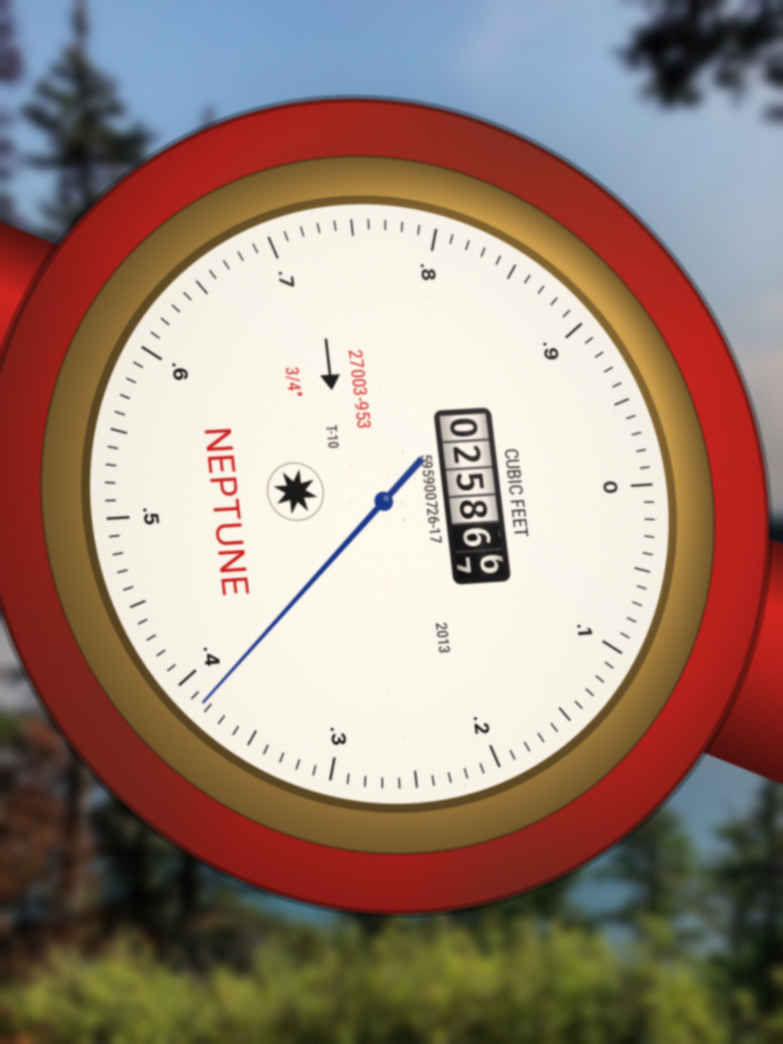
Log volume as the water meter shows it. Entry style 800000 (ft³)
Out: 25866.38 (ft³)
